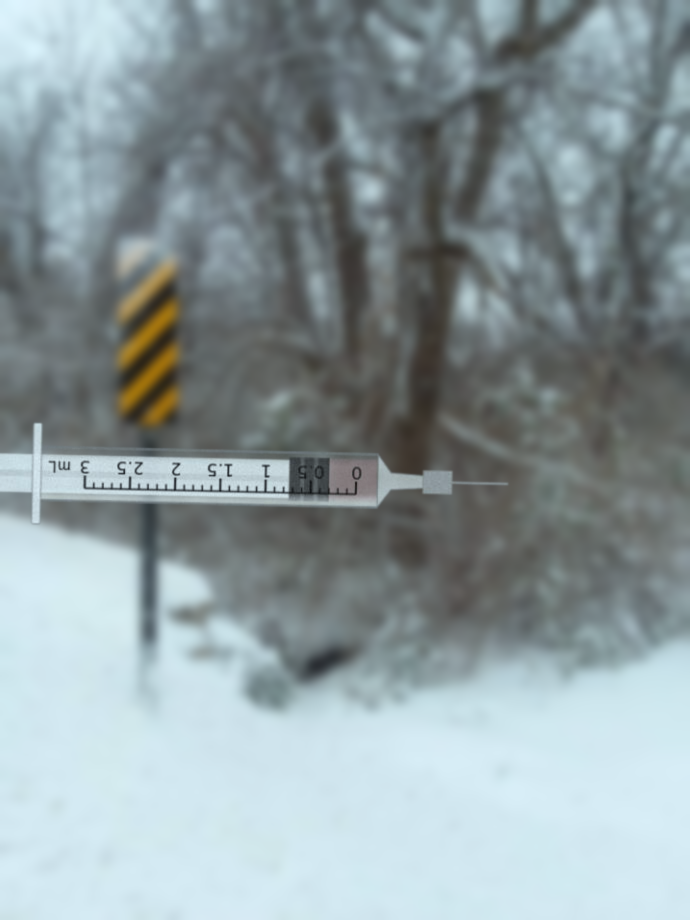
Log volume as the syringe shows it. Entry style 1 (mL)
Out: 0.3 (mL)
